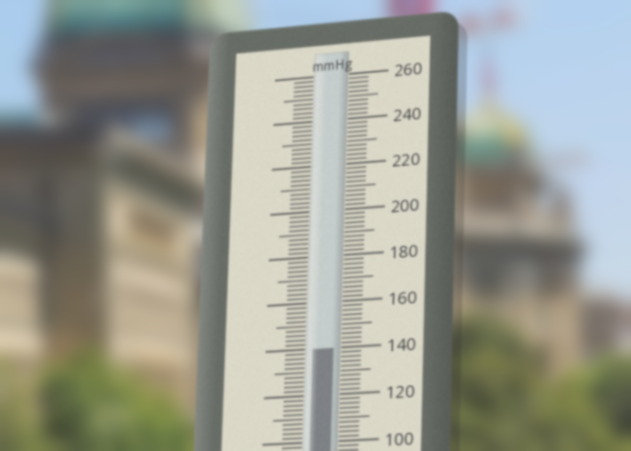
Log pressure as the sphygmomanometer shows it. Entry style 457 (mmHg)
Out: 140 (mmHg)
